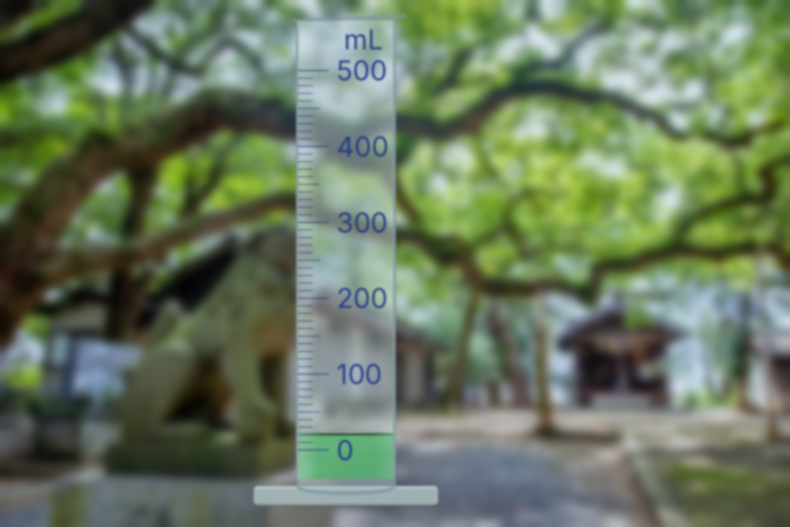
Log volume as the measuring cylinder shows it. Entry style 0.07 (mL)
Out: 20 (mL)
